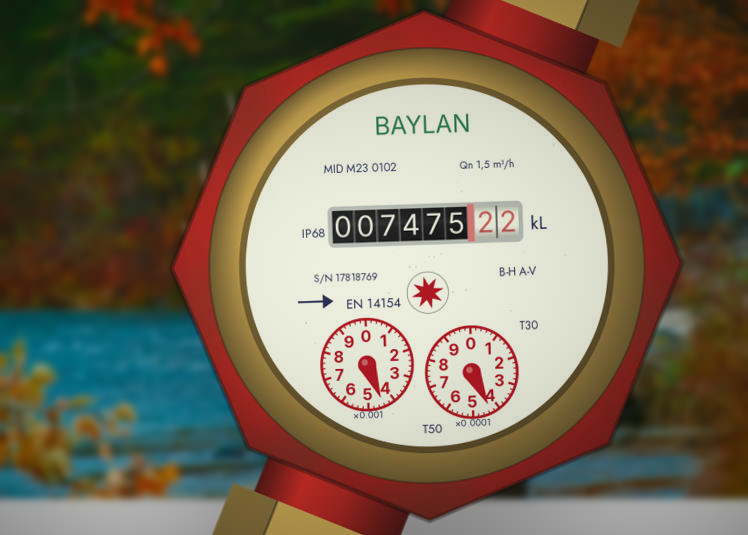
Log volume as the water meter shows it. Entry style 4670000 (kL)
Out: 7475.2244 (kL)
